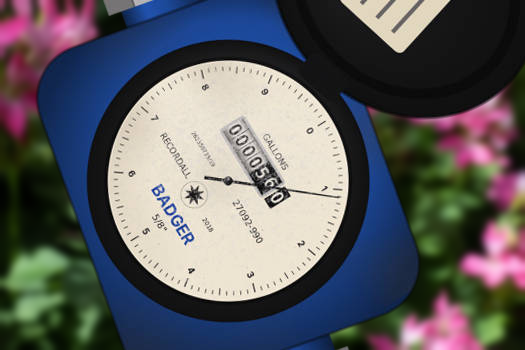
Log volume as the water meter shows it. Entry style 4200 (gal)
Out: 561.1 (gal)
